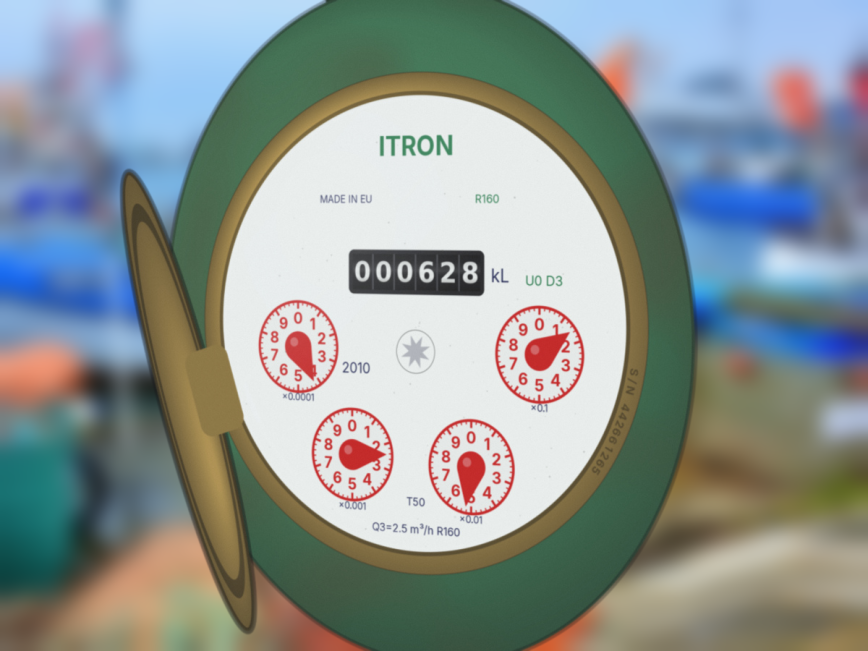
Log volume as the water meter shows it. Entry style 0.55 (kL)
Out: 628.1524 (kL)
